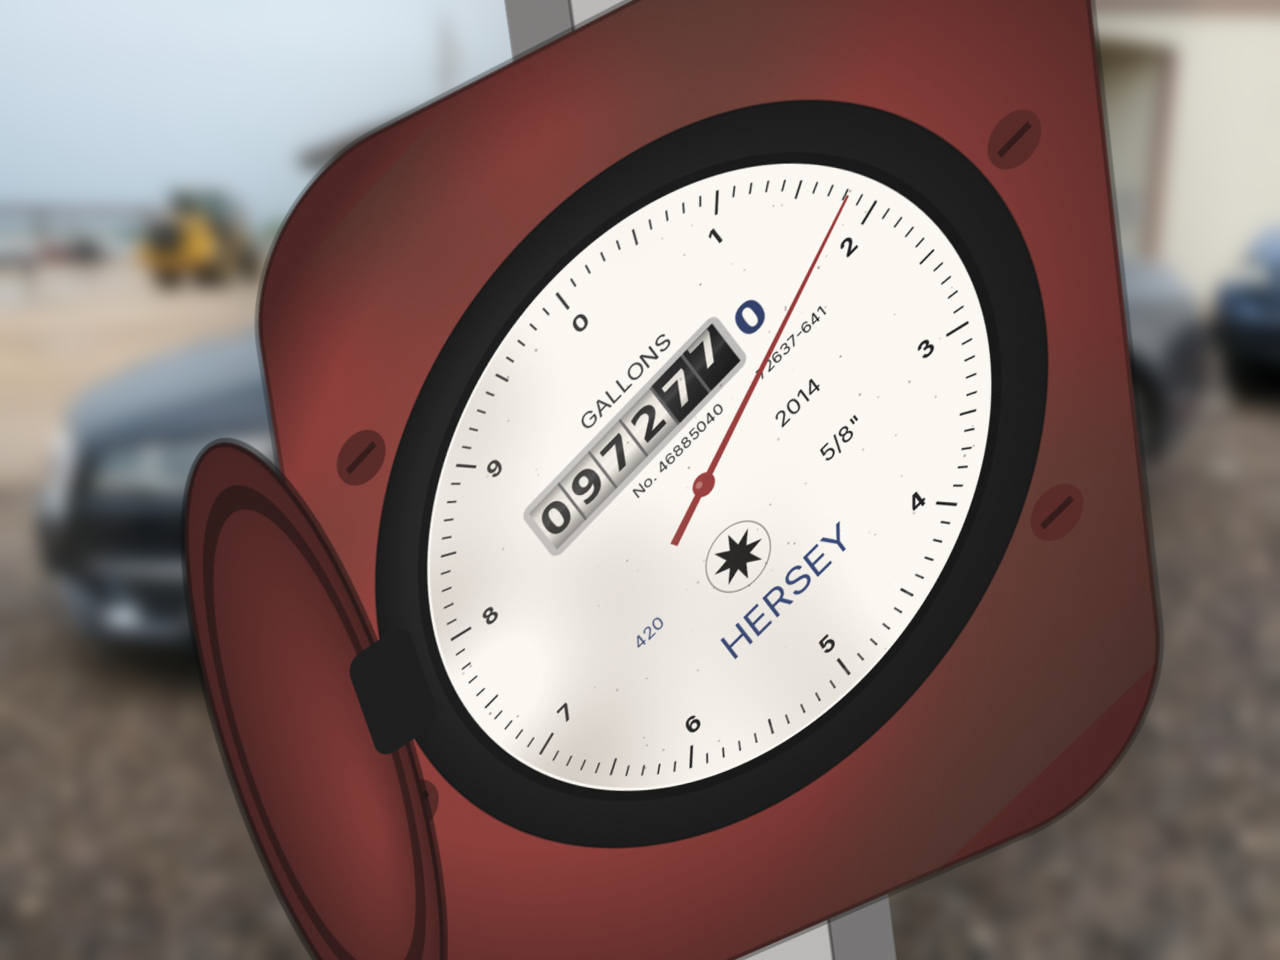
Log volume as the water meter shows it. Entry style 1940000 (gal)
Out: 972771.8 (gal)
